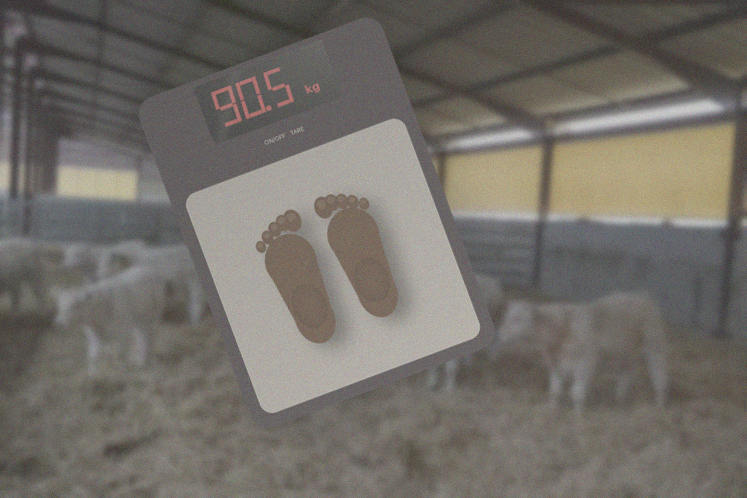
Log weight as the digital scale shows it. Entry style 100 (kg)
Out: 90.5 (kg)
